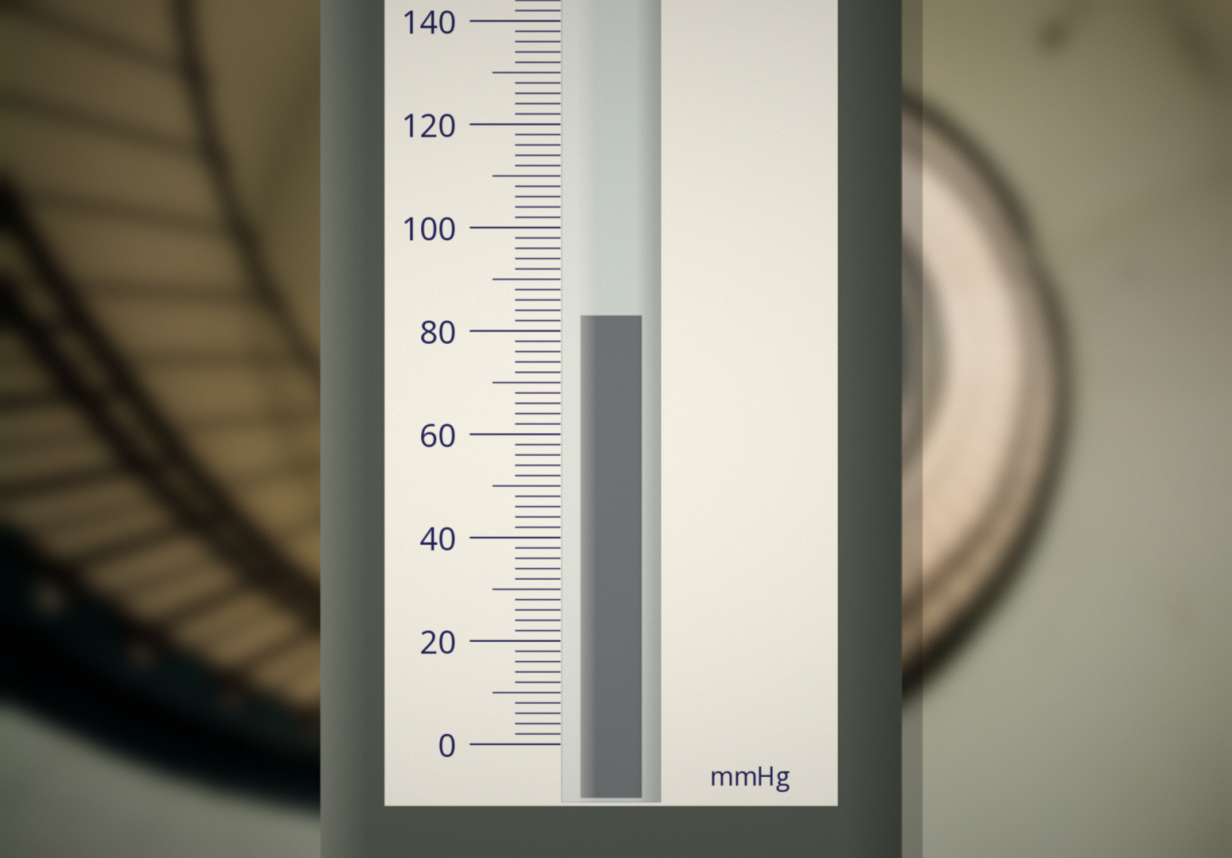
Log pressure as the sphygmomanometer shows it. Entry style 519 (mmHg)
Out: 83 (mmHg)
